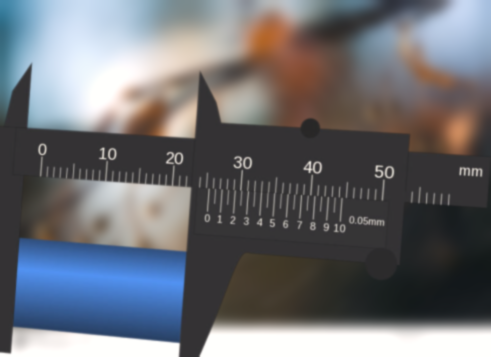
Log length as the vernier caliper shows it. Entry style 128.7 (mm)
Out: 25.4 (mm)
